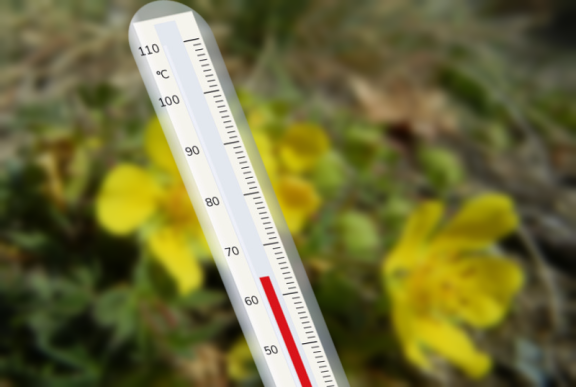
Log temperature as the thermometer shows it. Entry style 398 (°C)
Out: 64 (°C)
